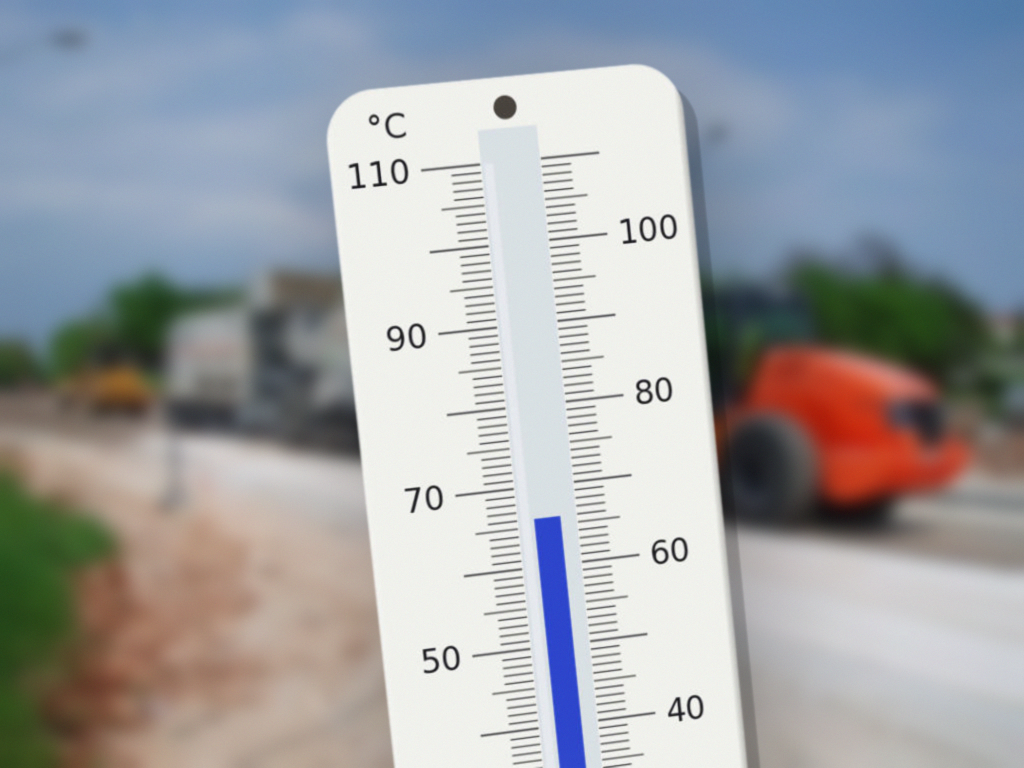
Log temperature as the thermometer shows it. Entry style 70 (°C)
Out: 66 (°C)
